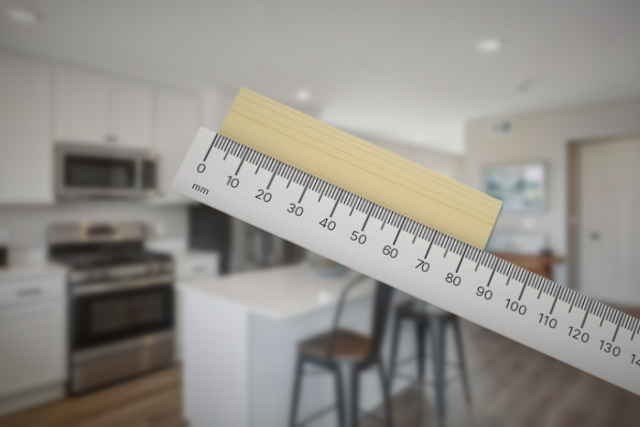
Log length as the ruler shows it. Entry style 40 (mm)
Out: 85 (mm)
